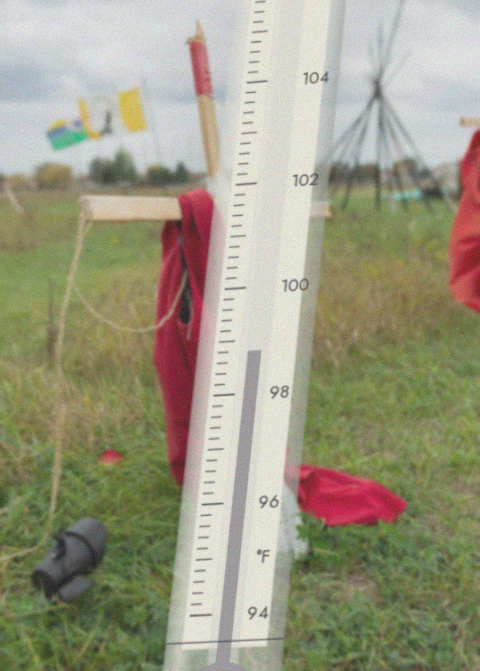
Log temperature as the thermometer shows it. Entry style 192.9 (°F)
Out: 98.8 (°F)
